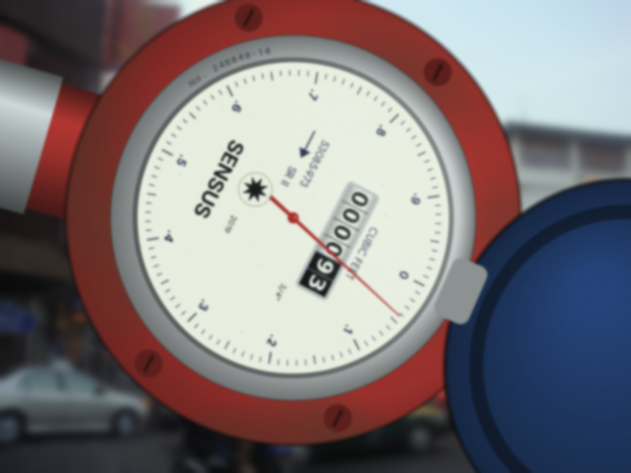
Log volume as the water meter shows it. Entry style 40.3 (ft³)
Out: 93.04 (ft³)
